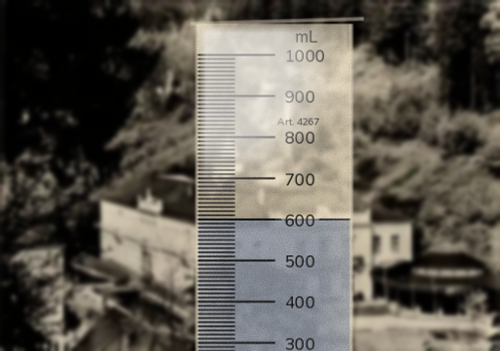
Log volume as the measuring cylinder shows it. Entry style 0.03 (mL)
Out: 600 (mL)
